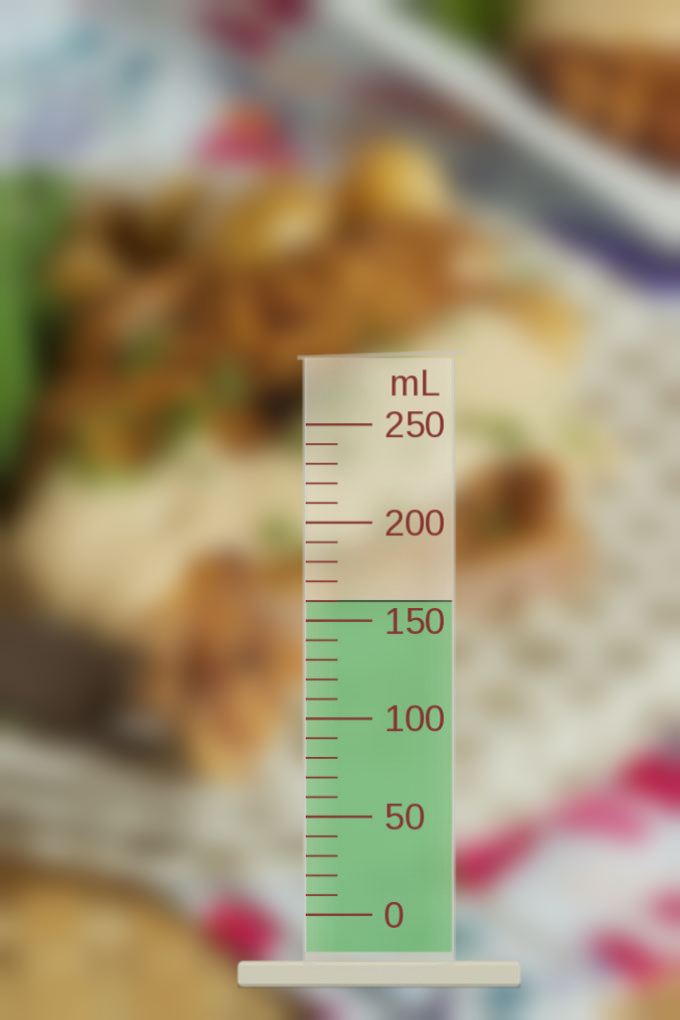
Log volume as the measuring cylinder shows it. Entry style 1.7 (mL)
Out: 160 (mL)
